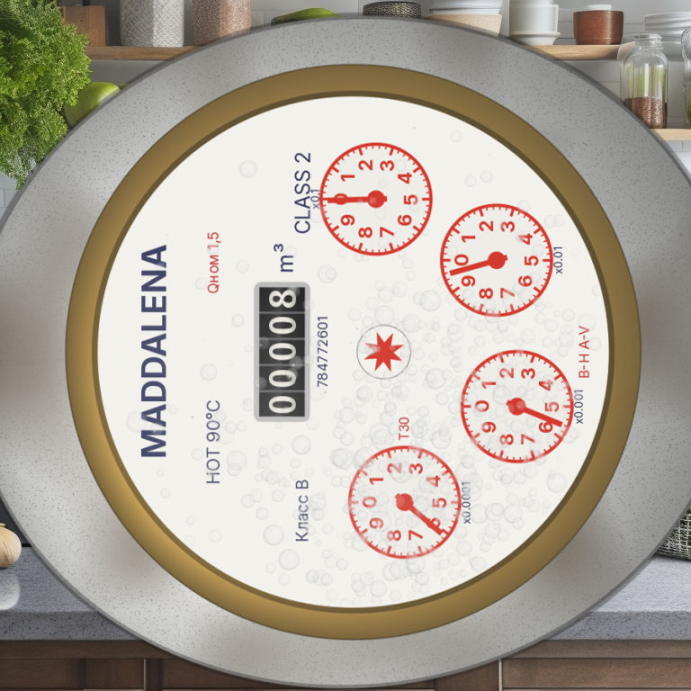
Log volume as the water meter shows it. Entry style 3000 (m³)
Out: 7.9956 (m³)
